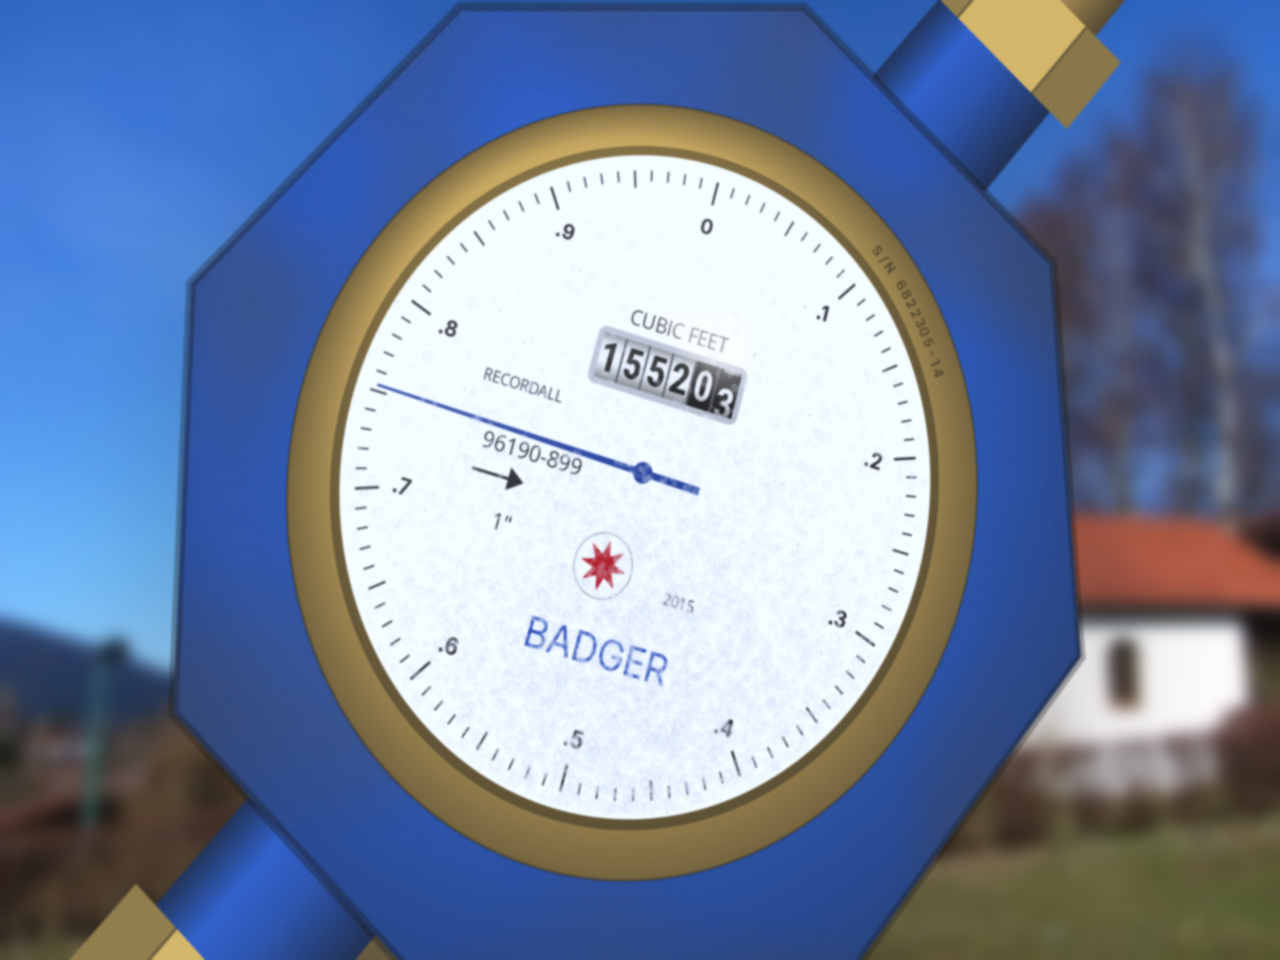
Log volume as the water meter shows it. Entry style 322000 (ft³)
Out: 155202.75 (ft³)
